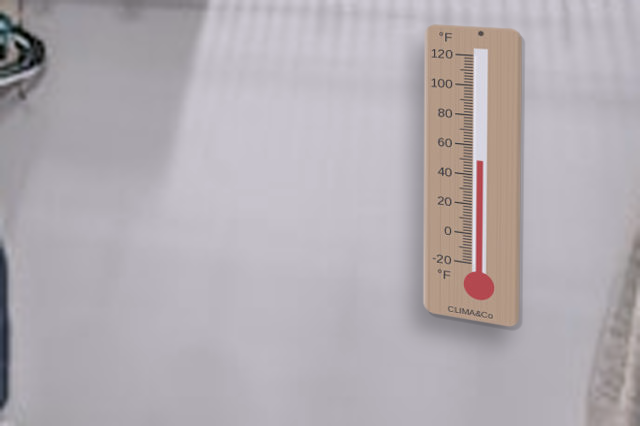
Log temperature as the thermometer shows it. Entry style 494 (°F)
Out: 50 (°F)
